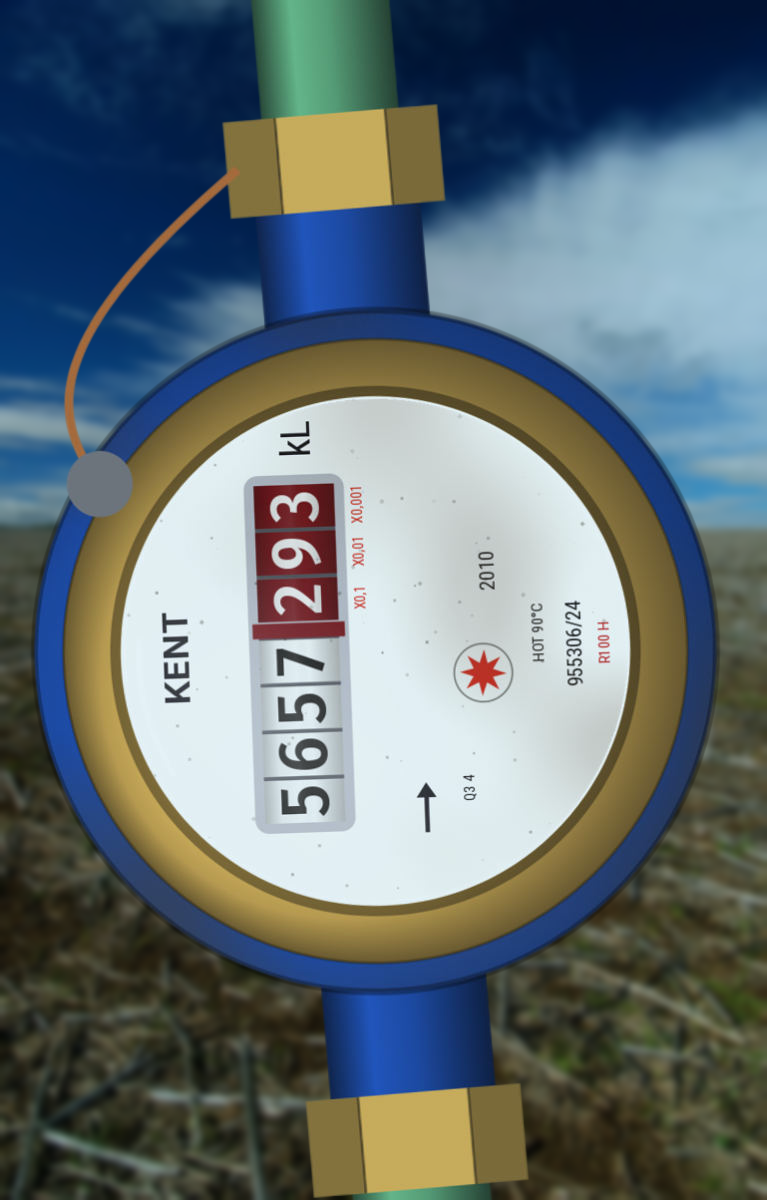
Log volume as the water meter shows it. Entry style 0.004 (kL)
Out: 5657.293 (kL)
